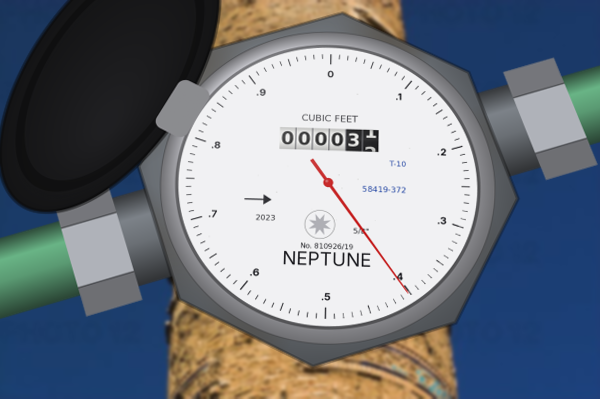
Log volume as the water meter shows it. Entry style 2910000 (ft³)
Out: 31.40 (ft³)
